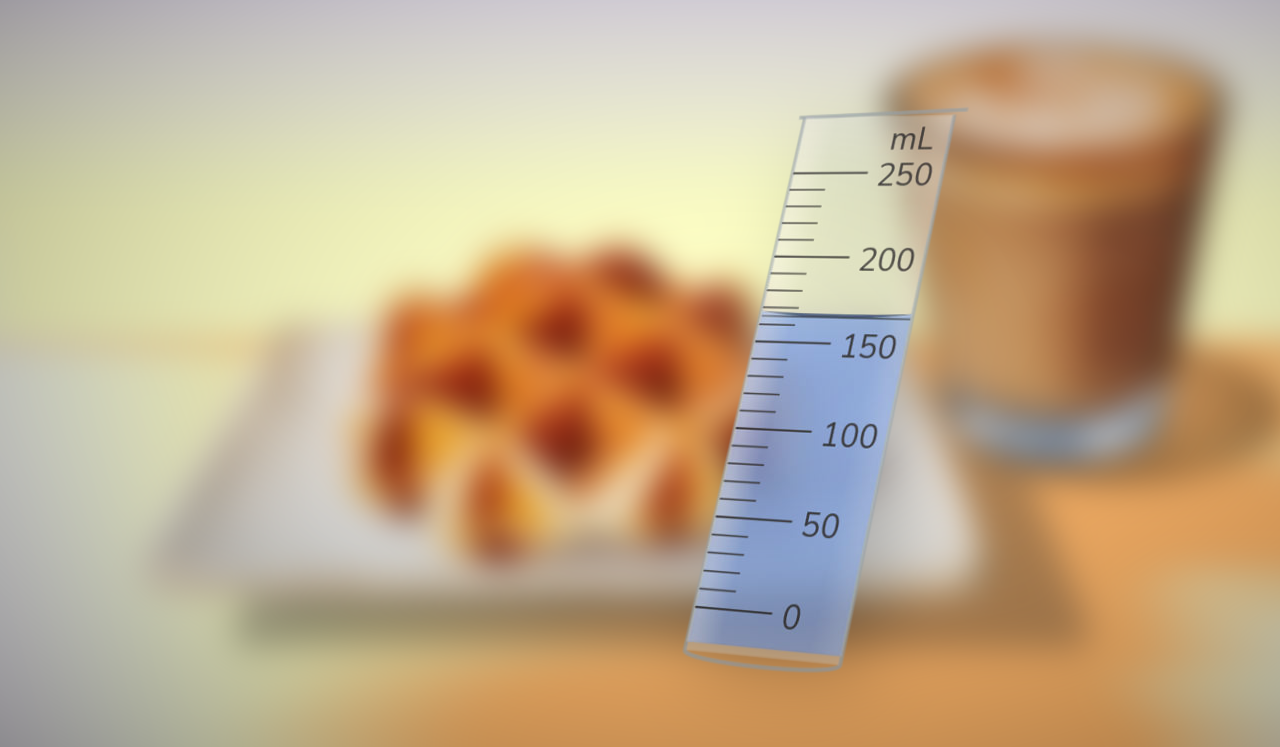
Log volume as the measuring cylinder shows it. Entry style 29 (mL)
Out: 165 (mL)
